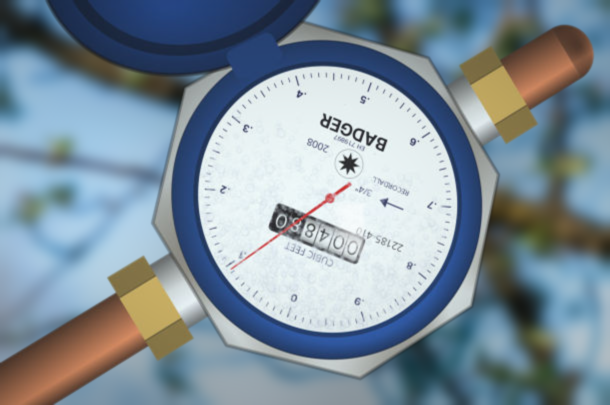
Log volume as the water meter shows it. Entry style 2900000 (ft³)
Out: 4880.09 (ft³)
